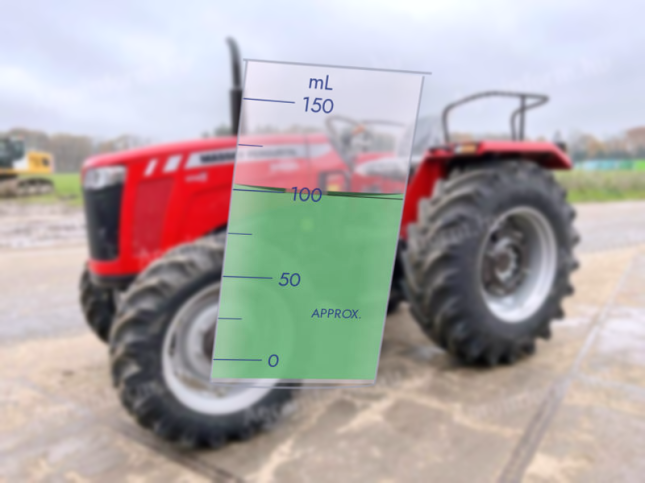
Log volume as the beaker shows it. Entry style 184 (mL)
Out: 100 (mL)
